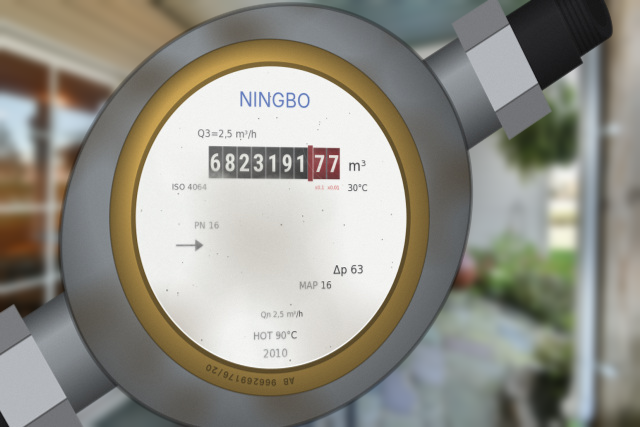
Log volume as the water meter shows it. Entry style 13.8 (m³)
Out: 6823191.77 (m³)
